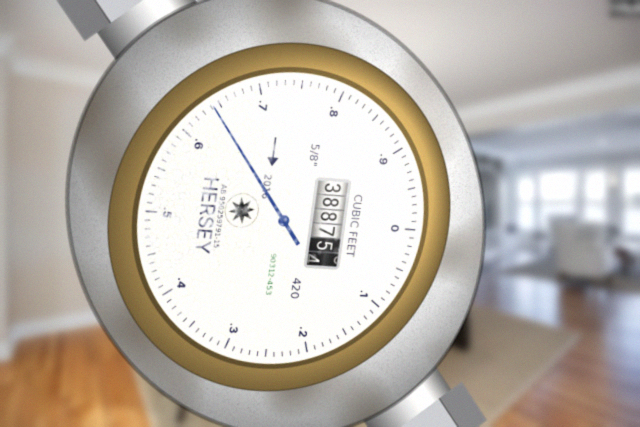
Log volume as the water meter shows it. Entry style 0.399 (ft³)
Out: 388753.64 (ft³)
